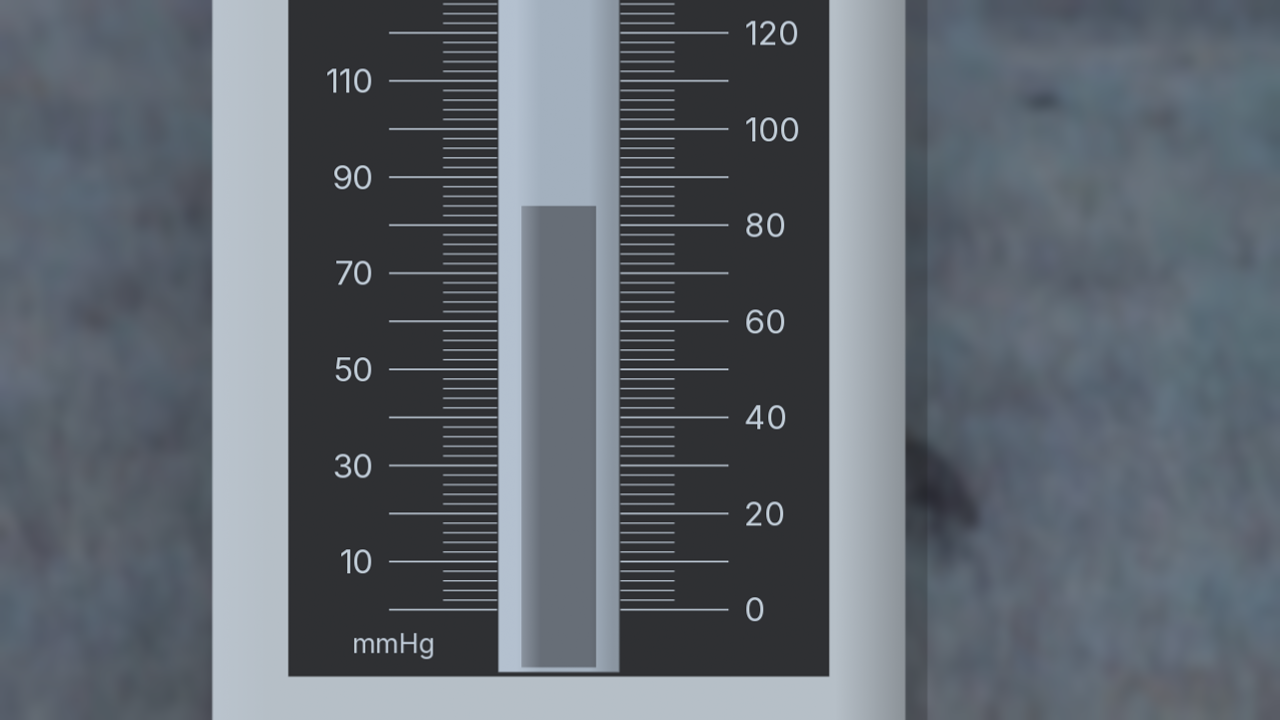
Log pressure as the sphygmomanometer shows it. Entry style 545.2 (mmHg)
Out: 84 (mmHg)
